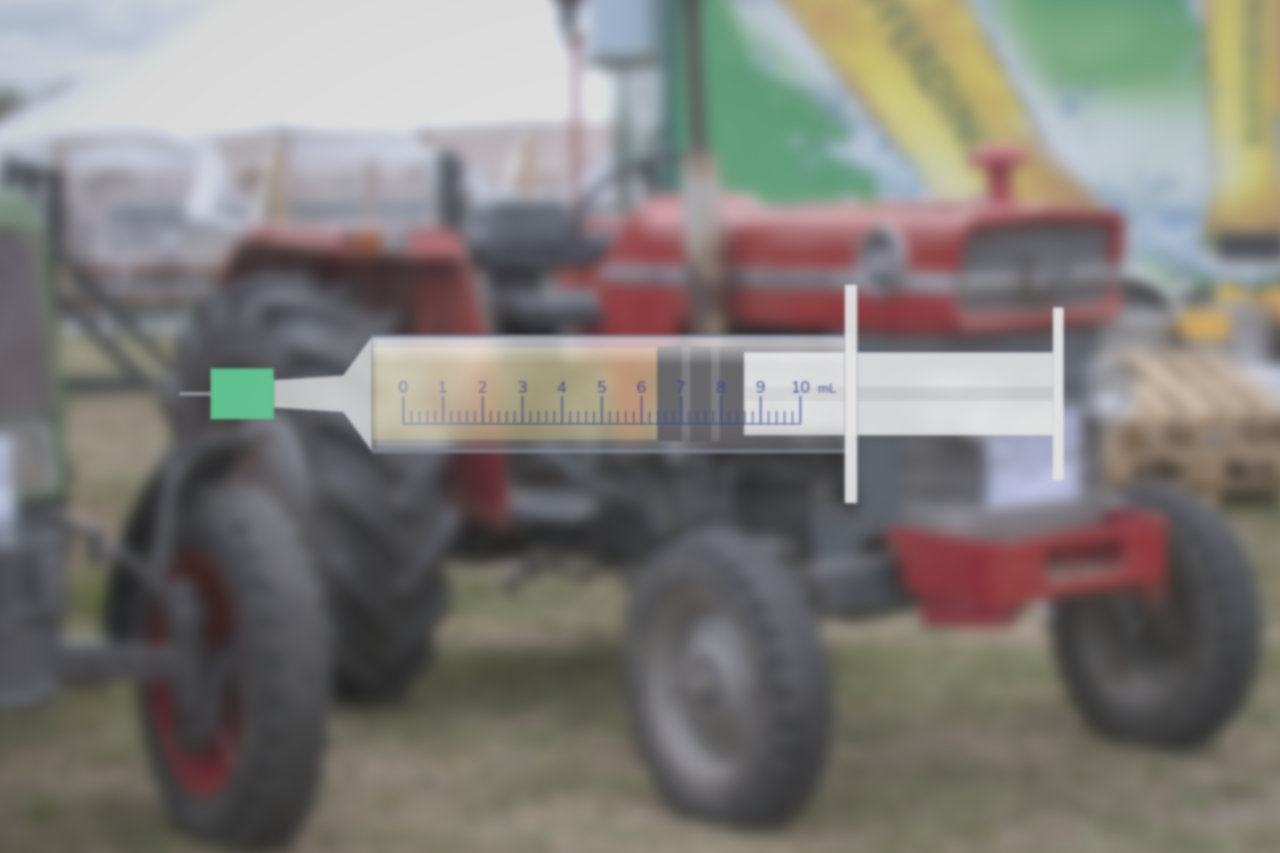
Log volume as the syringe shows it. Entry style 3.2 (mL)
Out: 6.4 (mL)
